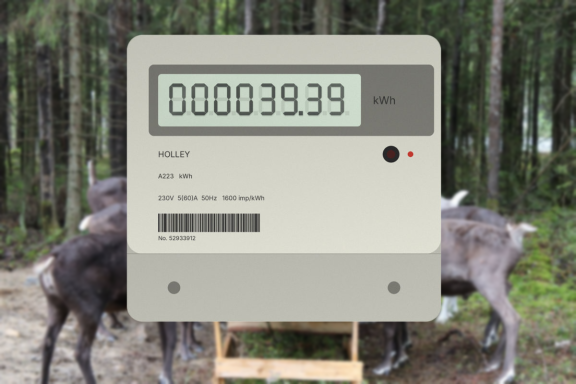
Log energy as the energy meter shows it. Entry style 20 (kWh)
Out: 39.39 (kWh)
